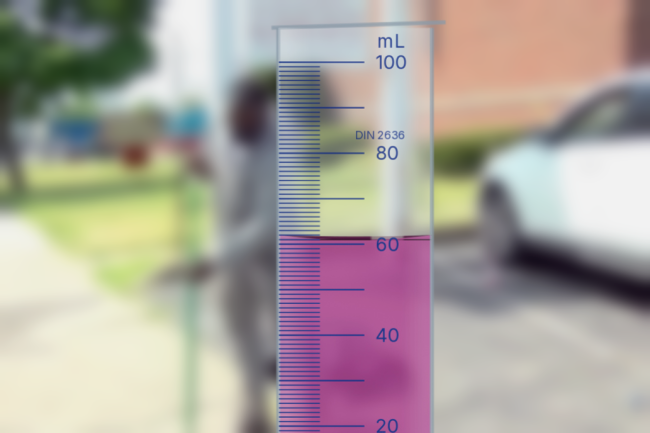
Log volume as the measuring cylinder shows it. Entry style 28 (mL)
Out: 61 (mL)
